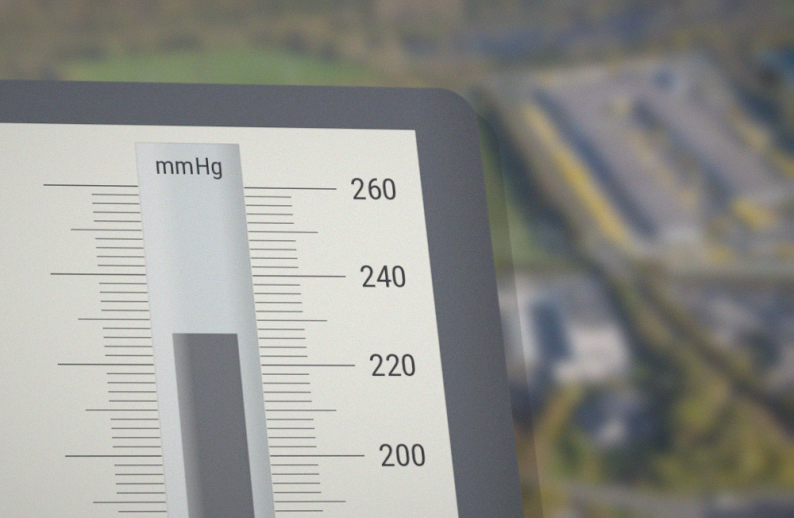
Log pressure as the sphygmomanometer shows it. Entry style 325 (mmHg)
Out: 227 (mmHg)
